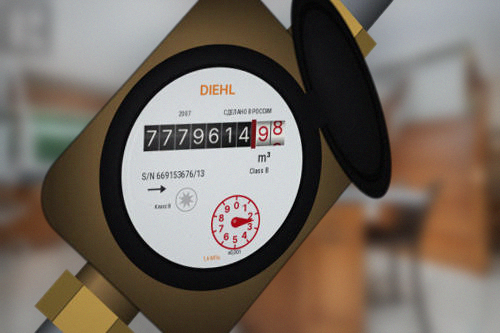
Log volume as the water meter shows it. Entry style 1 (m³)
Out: 7779614.982 (m³)
